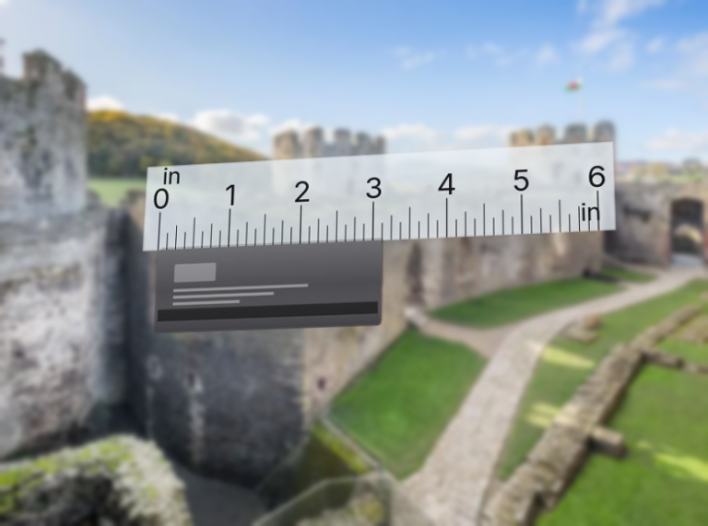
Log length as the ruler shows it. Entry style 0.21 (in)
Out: 3.125 (in)
